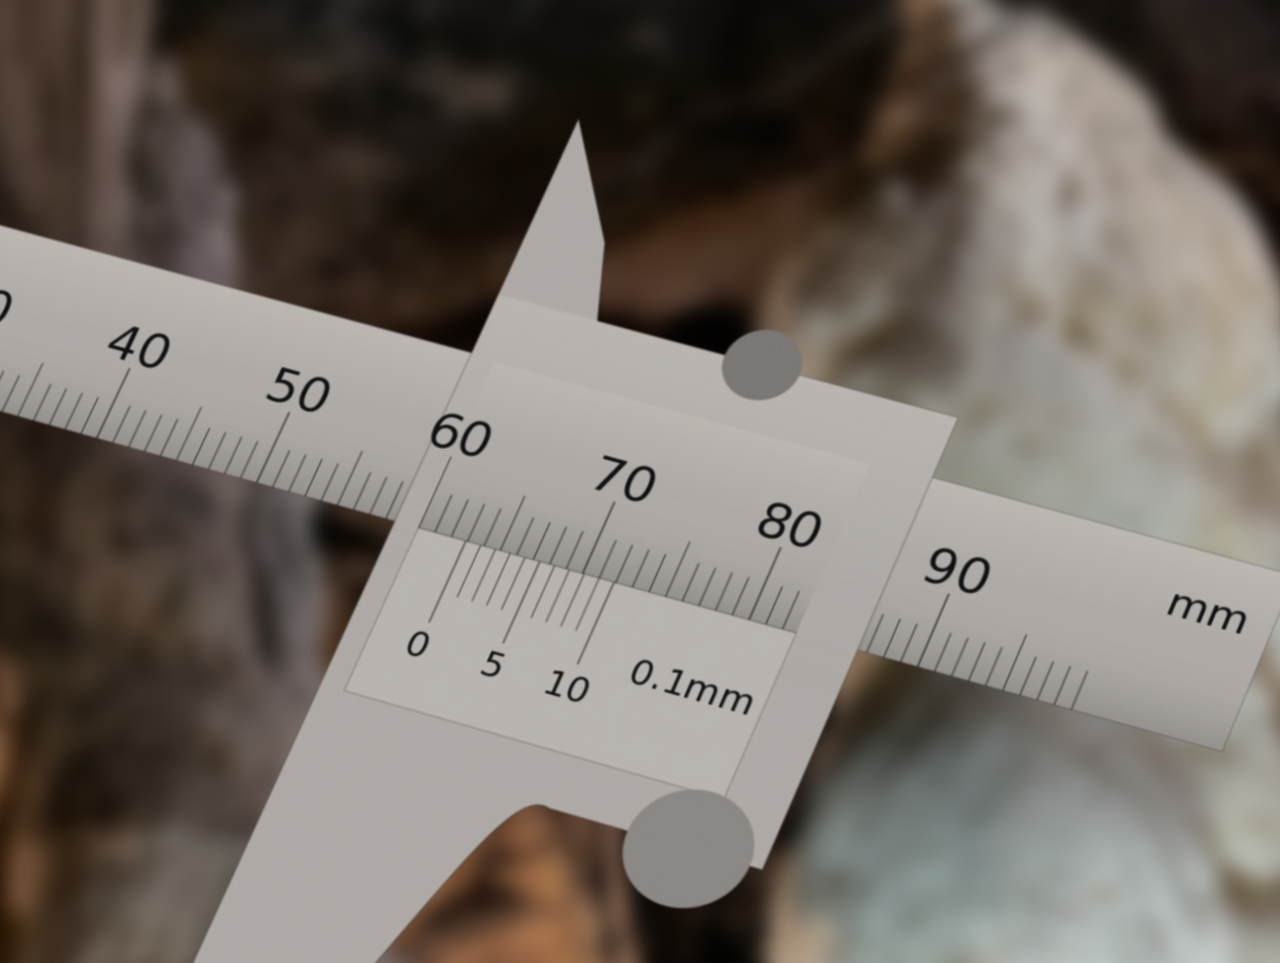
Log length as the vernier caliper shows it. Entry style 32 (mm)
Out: 62.9 (mm)
